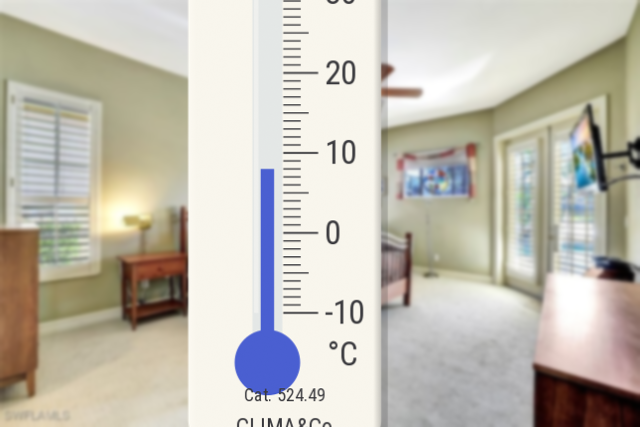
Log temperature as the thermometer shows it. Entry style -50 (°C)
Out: 8 (°C)
